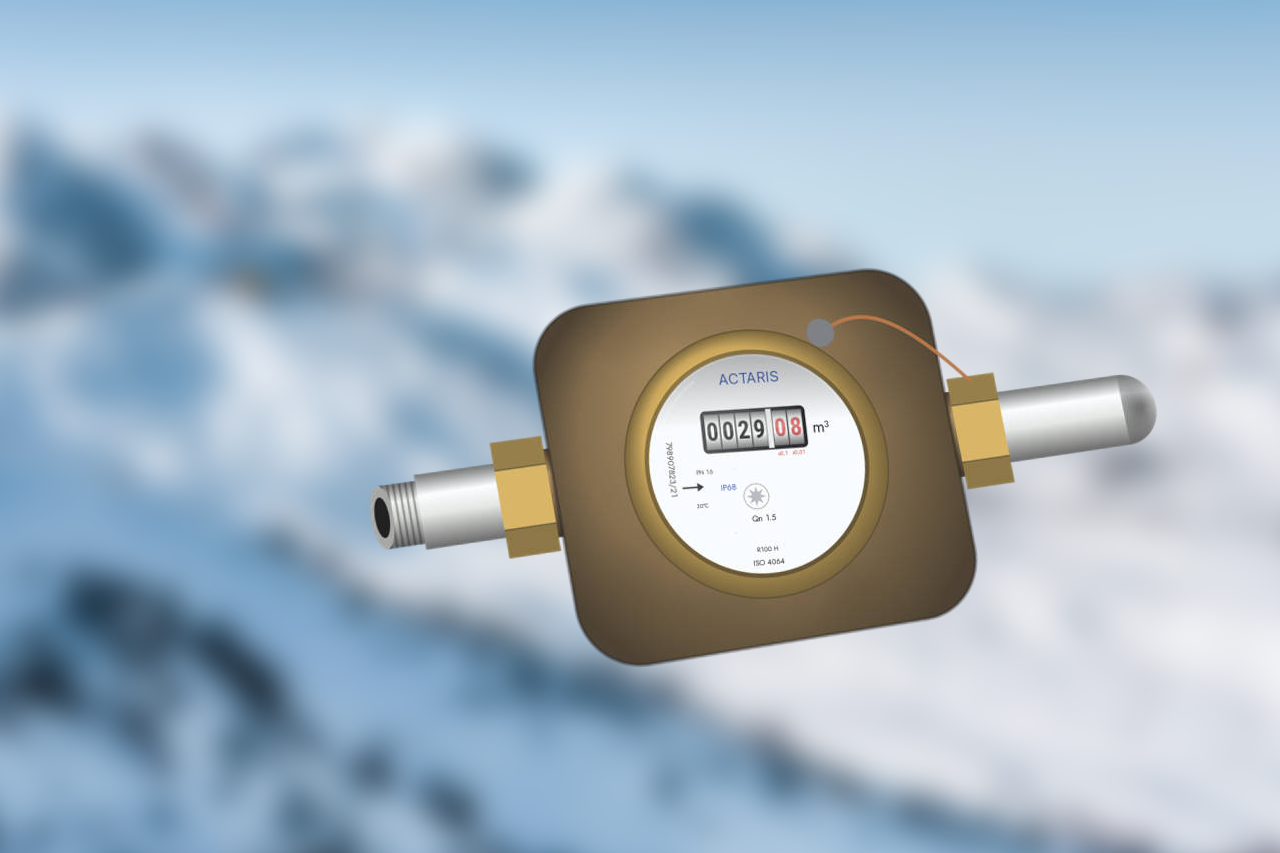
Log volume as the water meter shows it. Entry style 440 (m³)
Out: 29.08 (m³)
